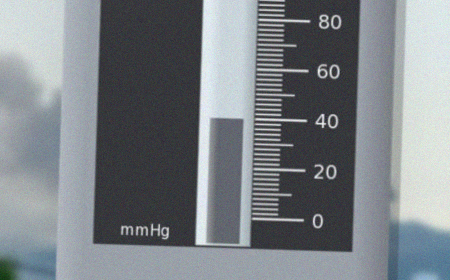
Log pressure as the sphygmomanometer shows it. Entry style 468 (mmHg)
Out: 40 (mmHg)
